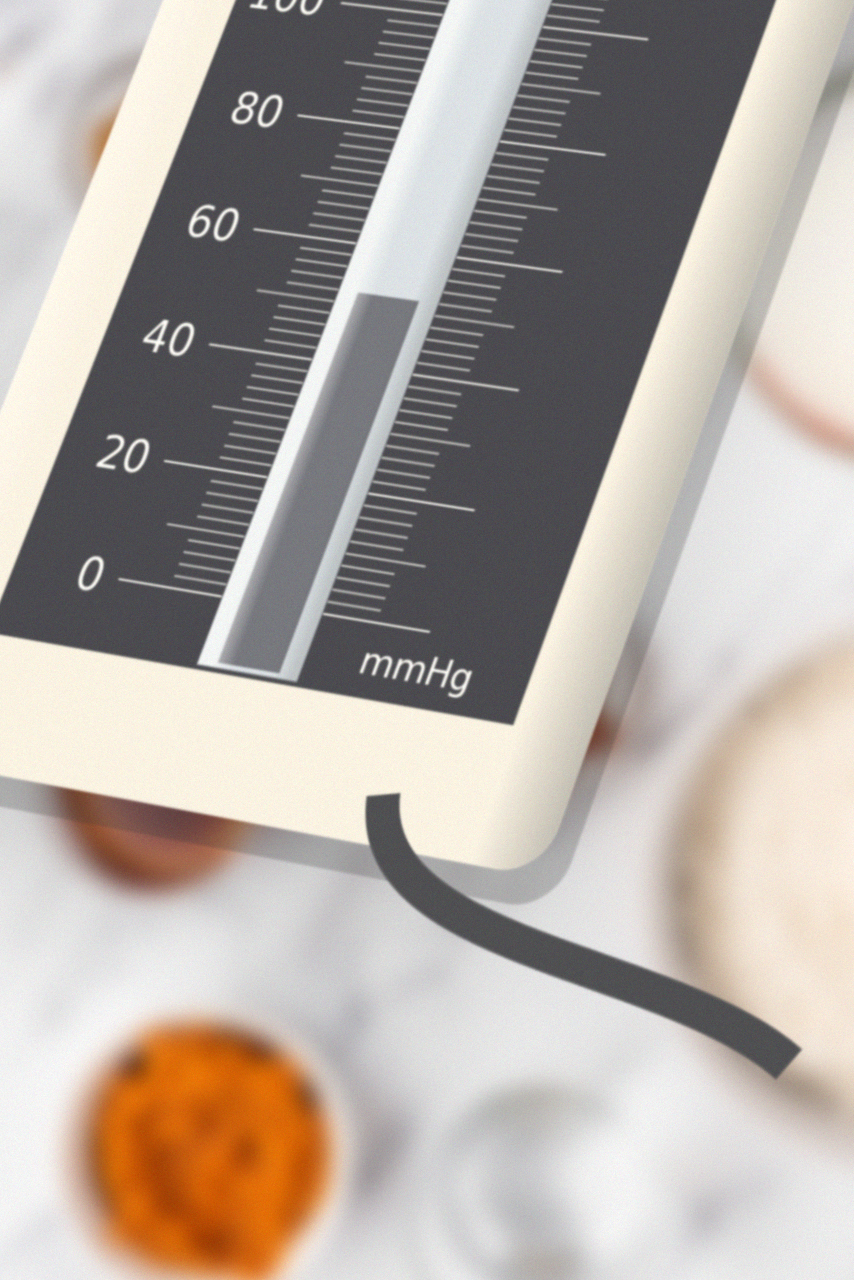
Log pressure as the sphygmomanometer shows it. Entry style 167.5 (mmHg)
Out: 52 (mmHg)
